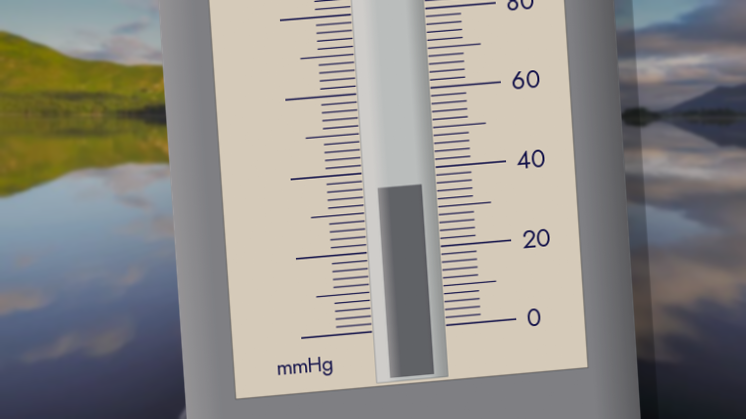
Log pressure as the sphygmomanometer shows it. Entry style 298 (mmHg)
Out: 36 (mmHg)
